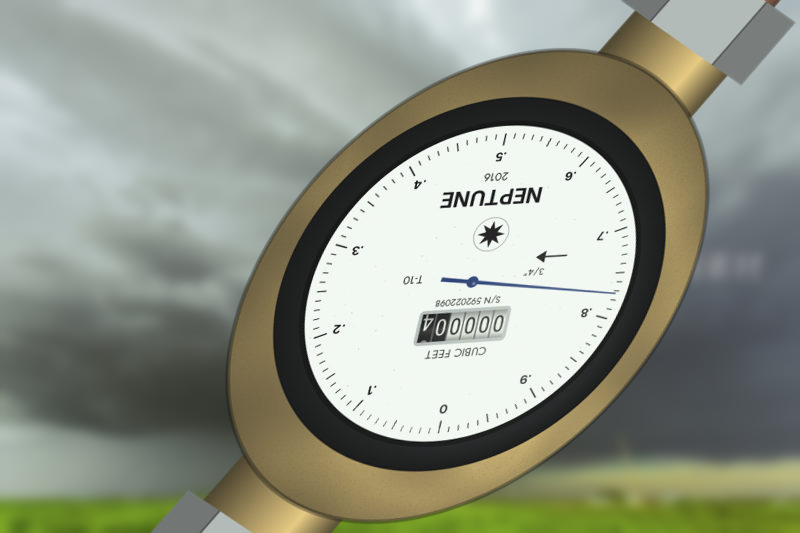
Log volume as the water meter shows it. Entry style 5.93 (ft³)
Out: 3.77 (ft³)
